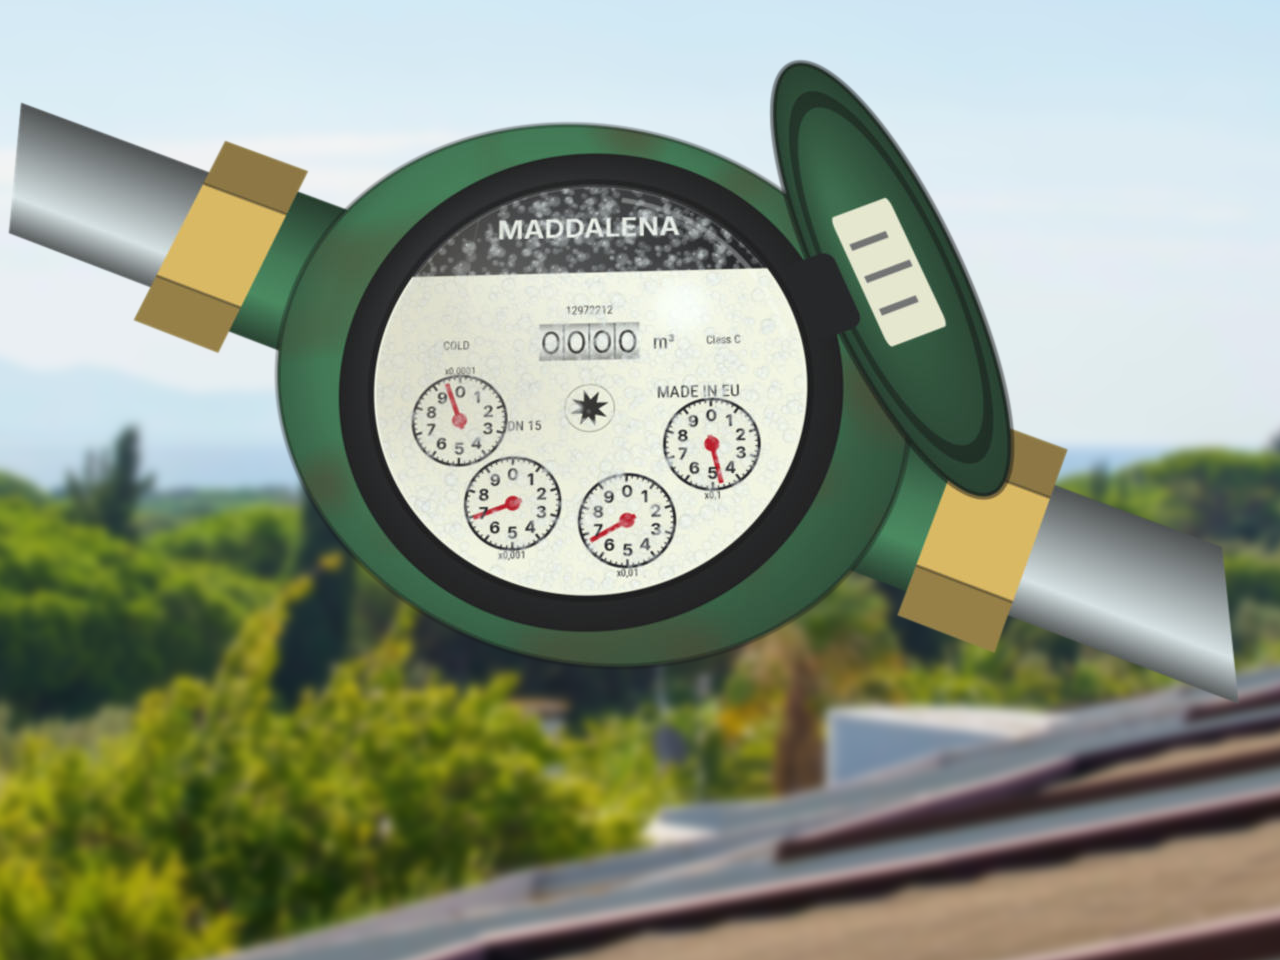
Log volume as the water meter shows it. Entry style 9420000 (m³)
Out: 0.4669 (m³)
